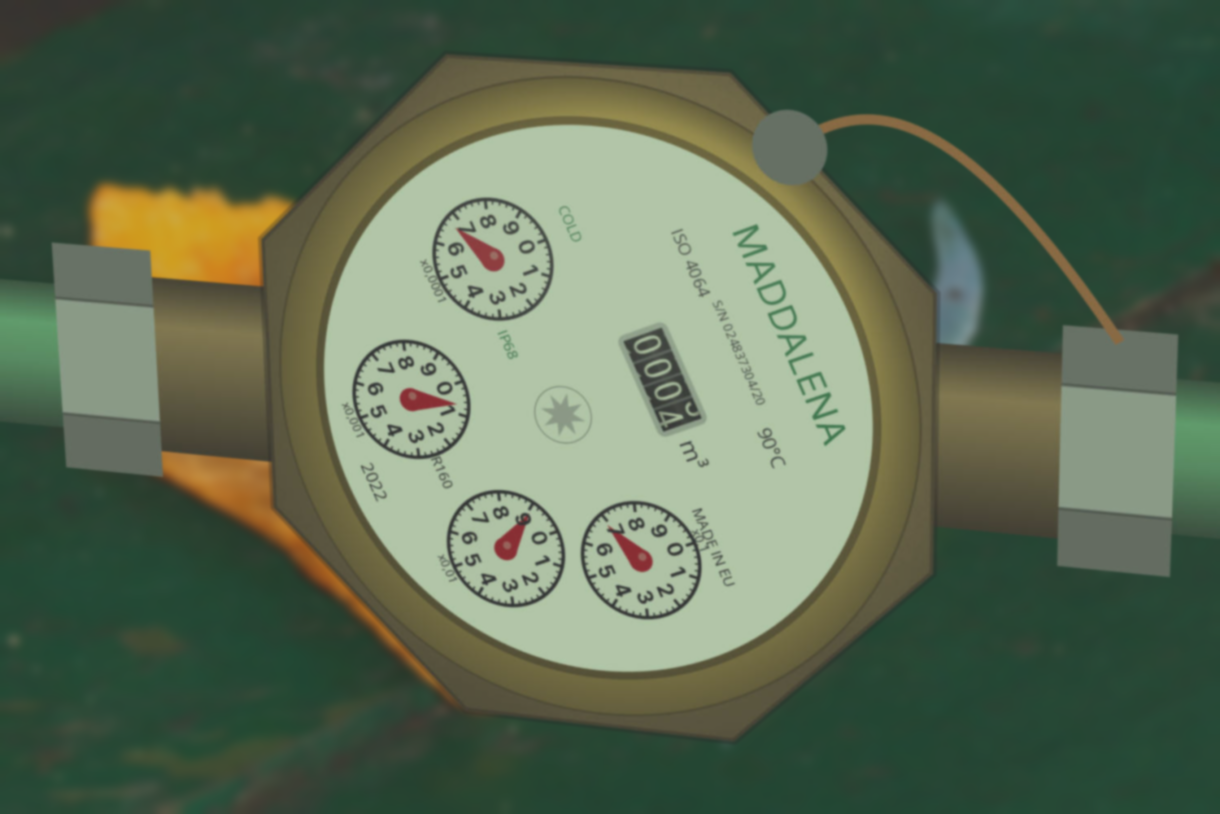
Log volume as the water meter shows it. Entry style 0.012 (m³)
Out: 3.6906 (m³)
